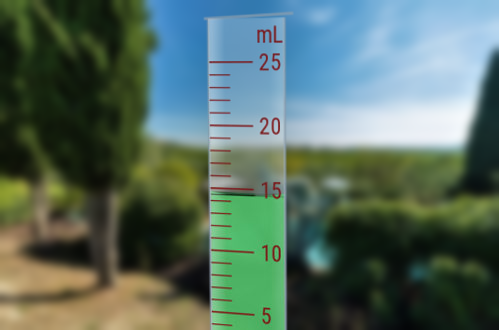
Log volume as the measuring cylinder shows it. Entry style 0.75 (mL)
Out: 14.5 (mL)
